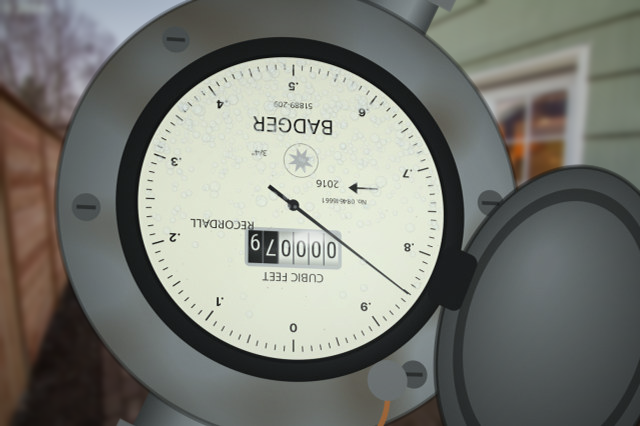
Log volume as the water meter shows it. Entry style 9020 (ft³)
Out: 78.85 (ft³)
